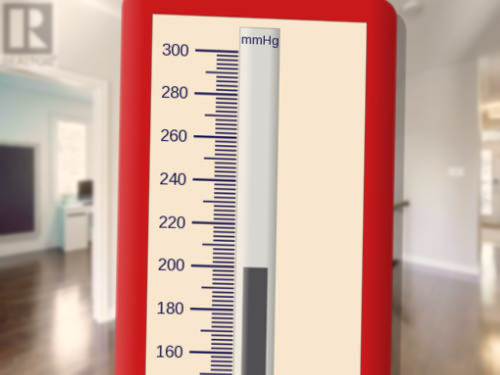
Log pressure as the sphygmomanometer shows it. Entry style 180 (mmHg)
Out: 200 (mmHg)
